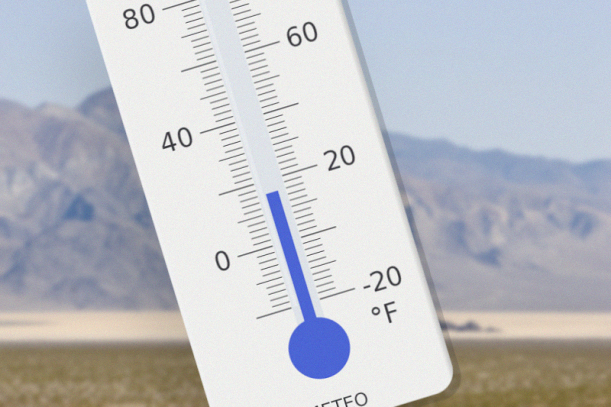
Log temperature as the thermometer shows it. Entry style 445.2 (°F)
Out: 16 (°F)
